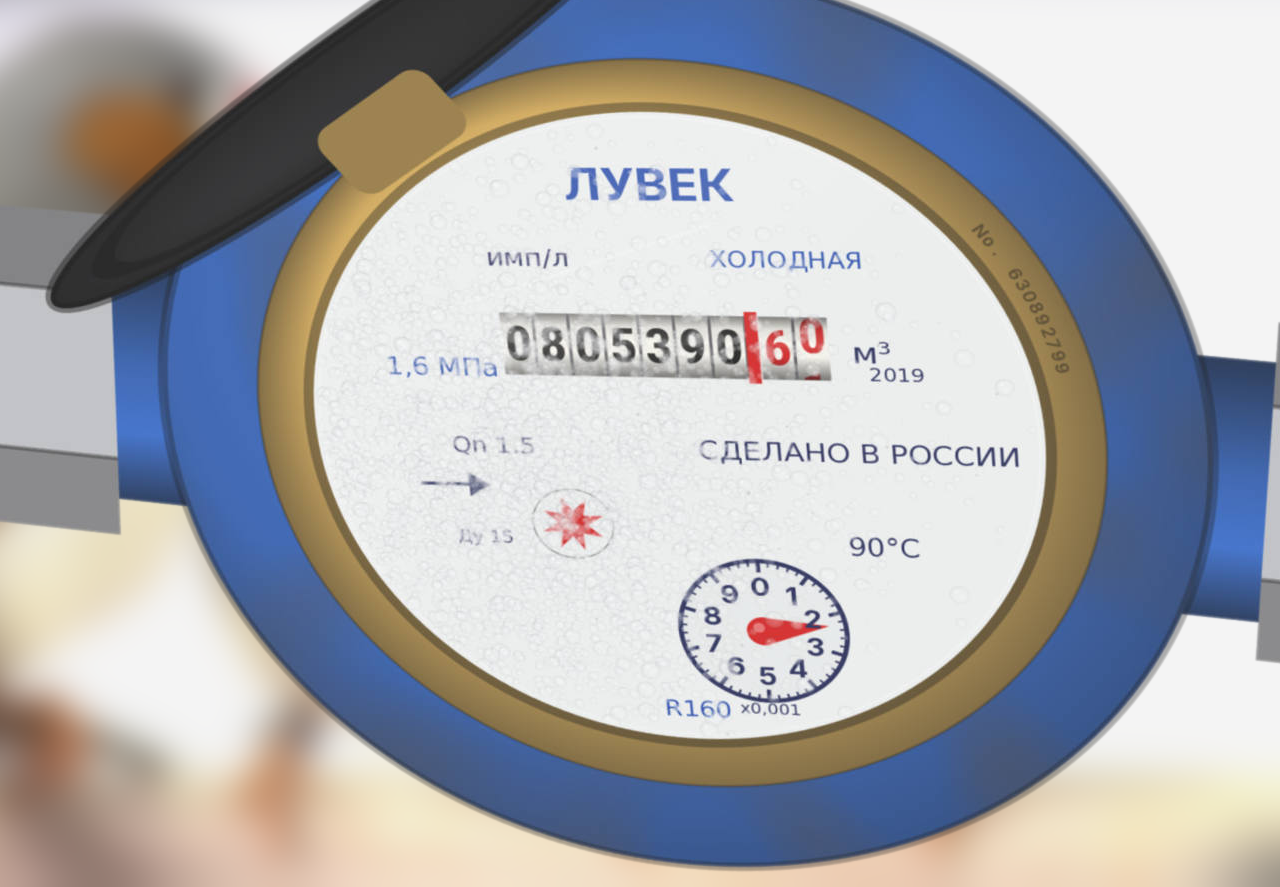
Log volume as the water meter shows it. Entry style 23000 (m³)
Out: 805390.602 (m³)
